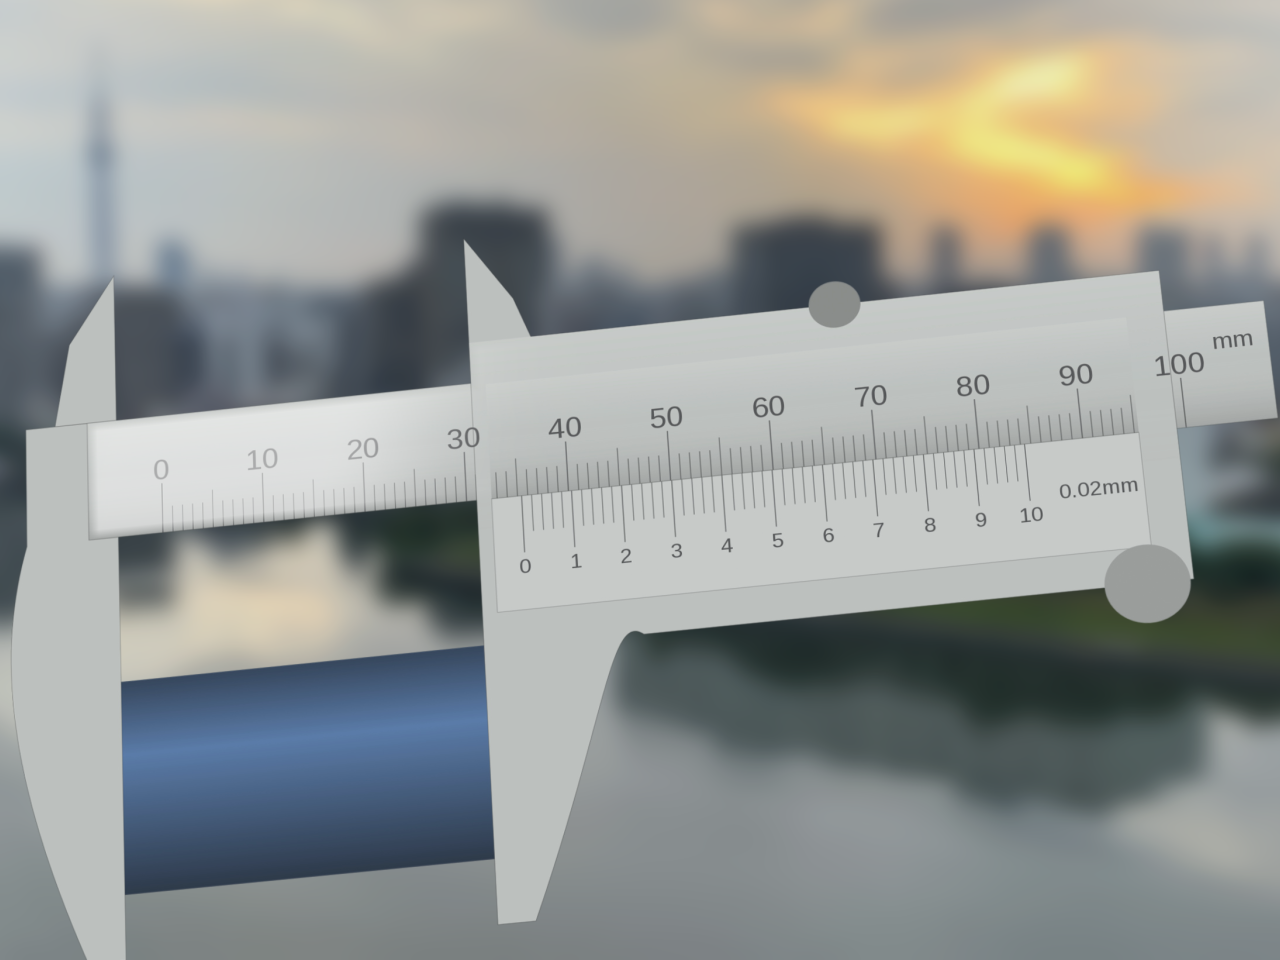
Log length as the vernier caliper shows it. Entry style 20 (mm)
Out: 35.4 (mm)
